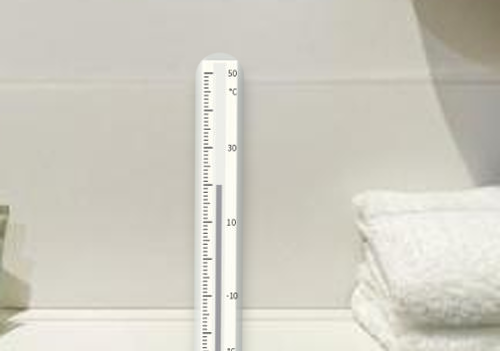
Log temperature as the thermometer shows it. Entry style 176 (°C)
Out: 20 (°C)
